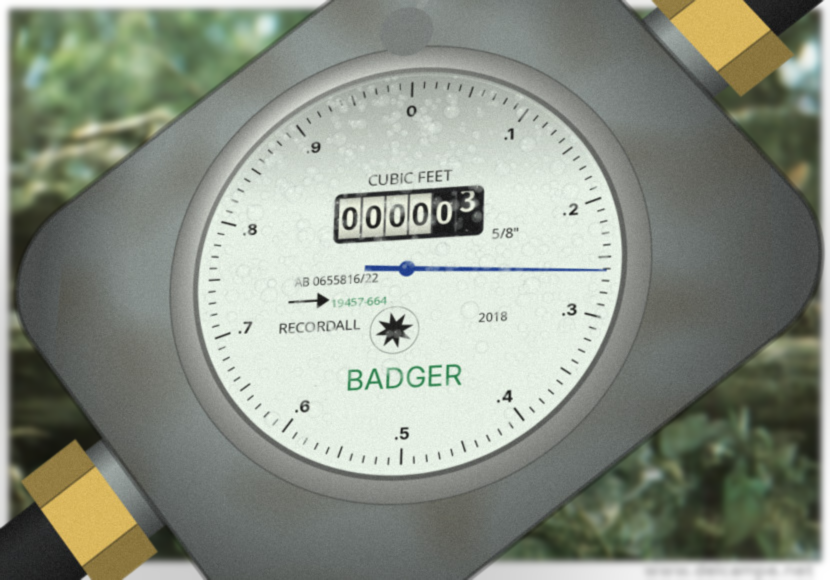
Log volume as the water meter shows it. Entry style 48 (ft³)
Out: 3.26 (ft³)
